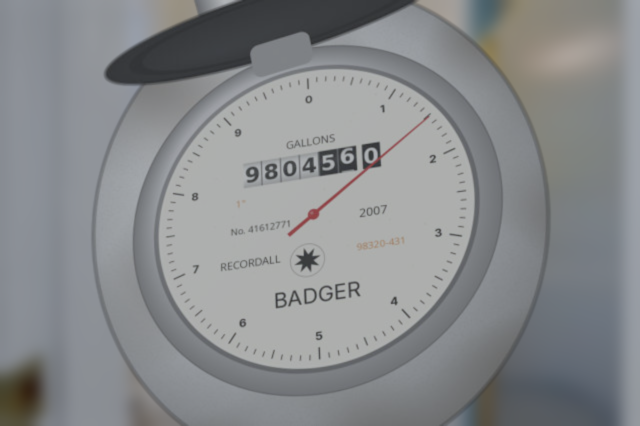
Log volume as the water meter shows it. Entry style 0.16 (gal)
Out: 9804561.5 (gal)
